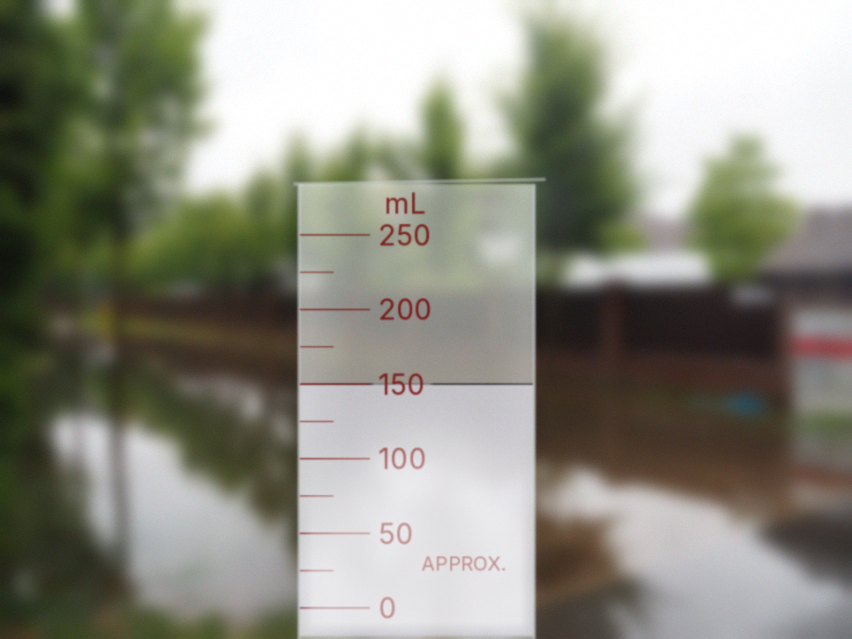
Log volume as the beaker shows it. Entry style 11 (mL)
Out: 150 (mL)
